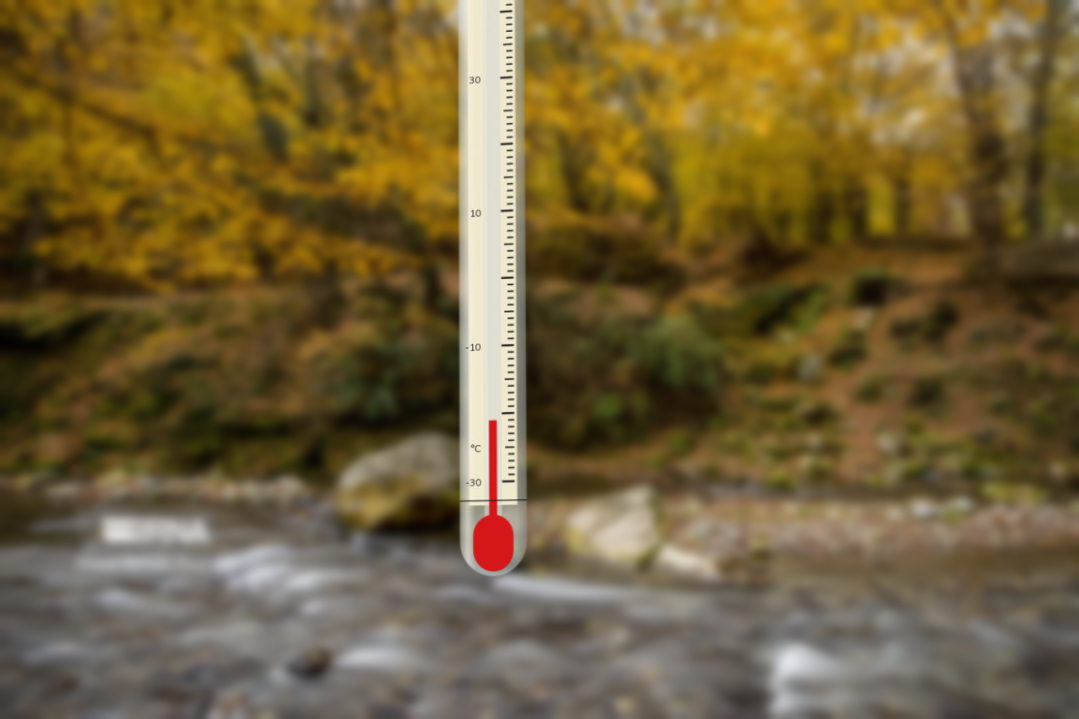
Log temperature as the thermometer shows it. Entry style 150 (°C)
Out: -21 (°C)
